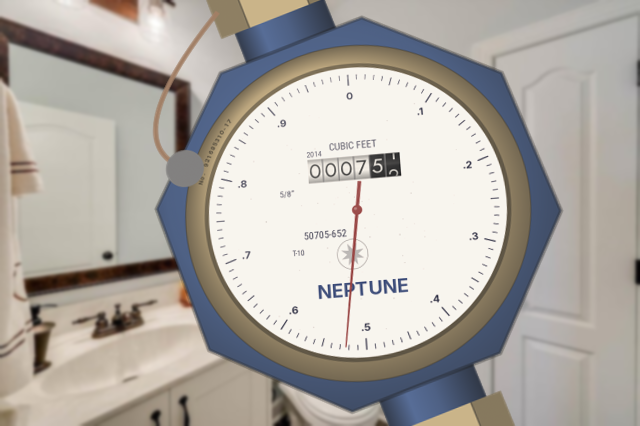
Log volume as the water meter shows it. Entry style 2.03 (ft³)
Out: 751.52 (ft³)
